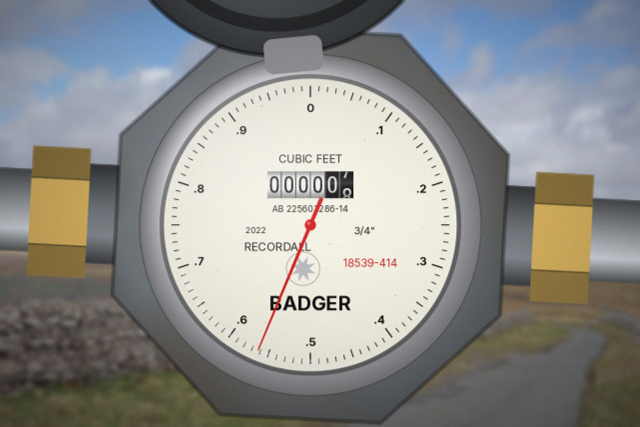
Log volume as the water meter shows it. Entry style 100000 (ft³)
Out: 7.56 (ft³)
